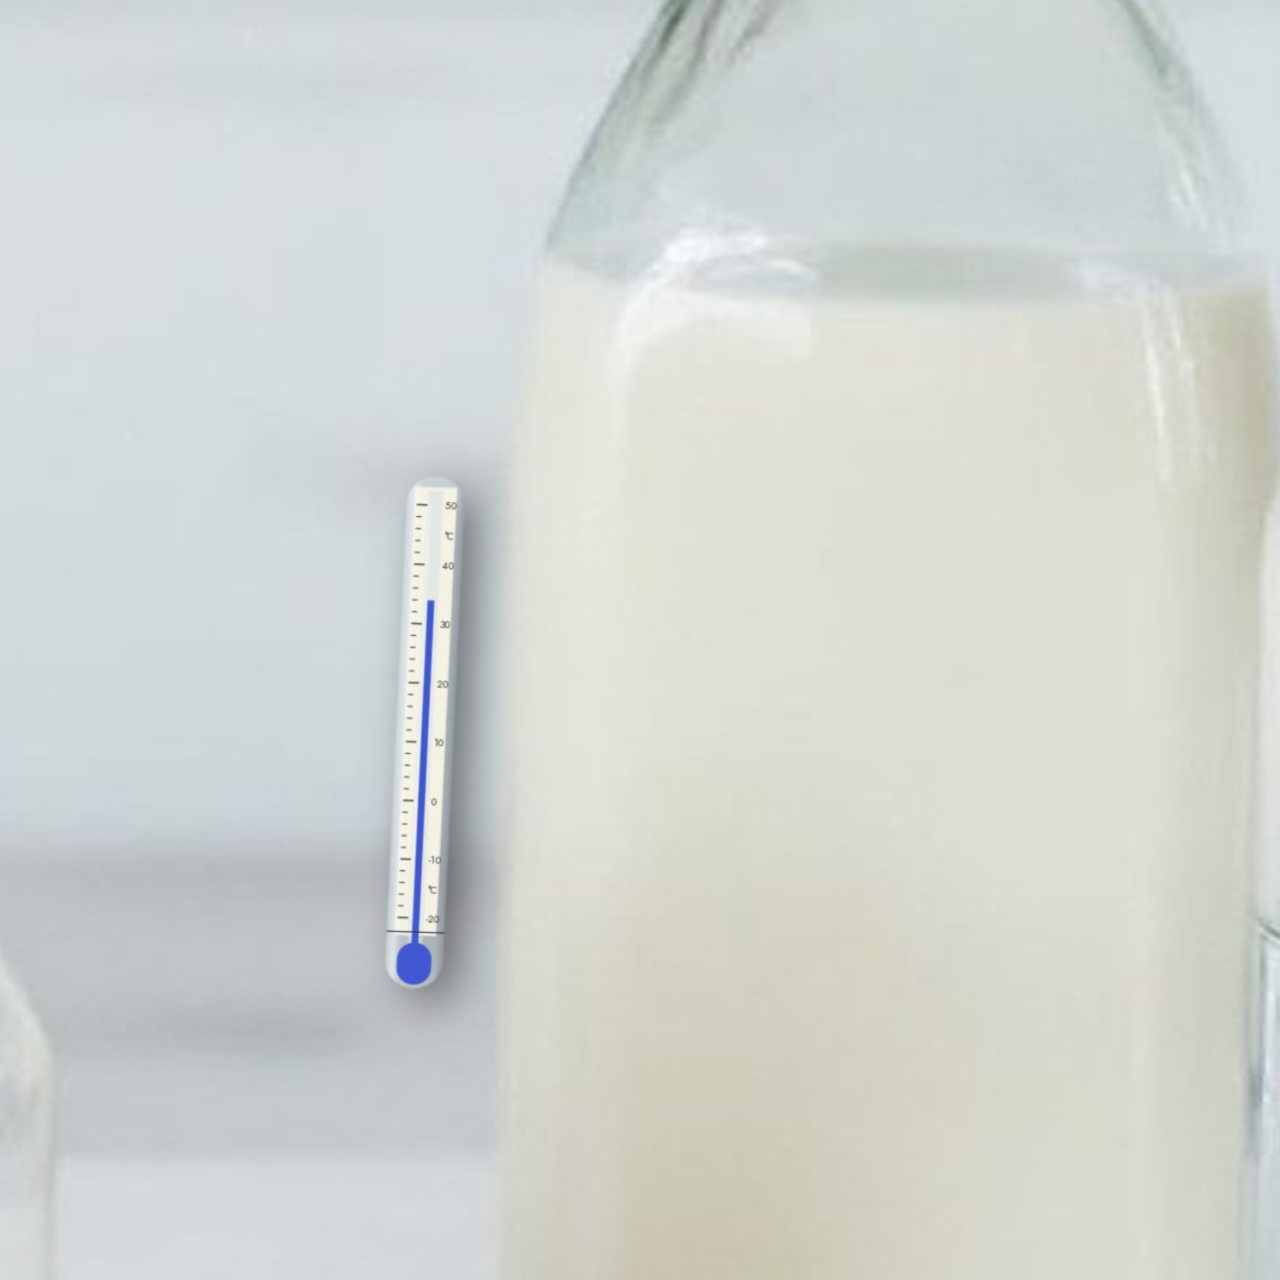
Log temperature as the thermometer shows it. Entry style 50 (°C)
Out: 34 (°C)
